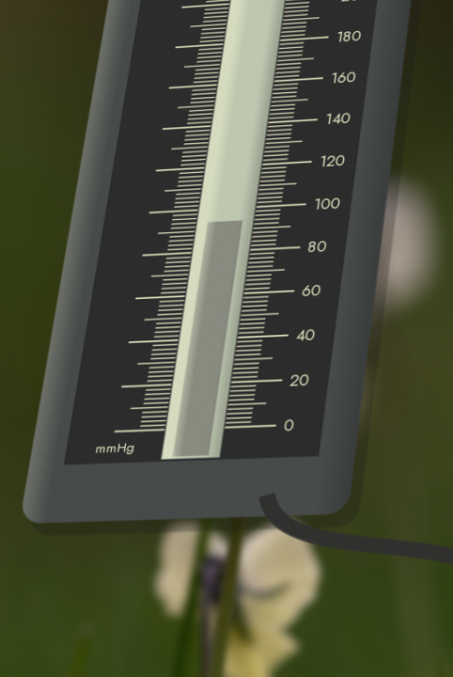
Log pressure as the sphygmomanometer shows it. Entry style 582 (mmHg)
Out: 94 (mmHg)
